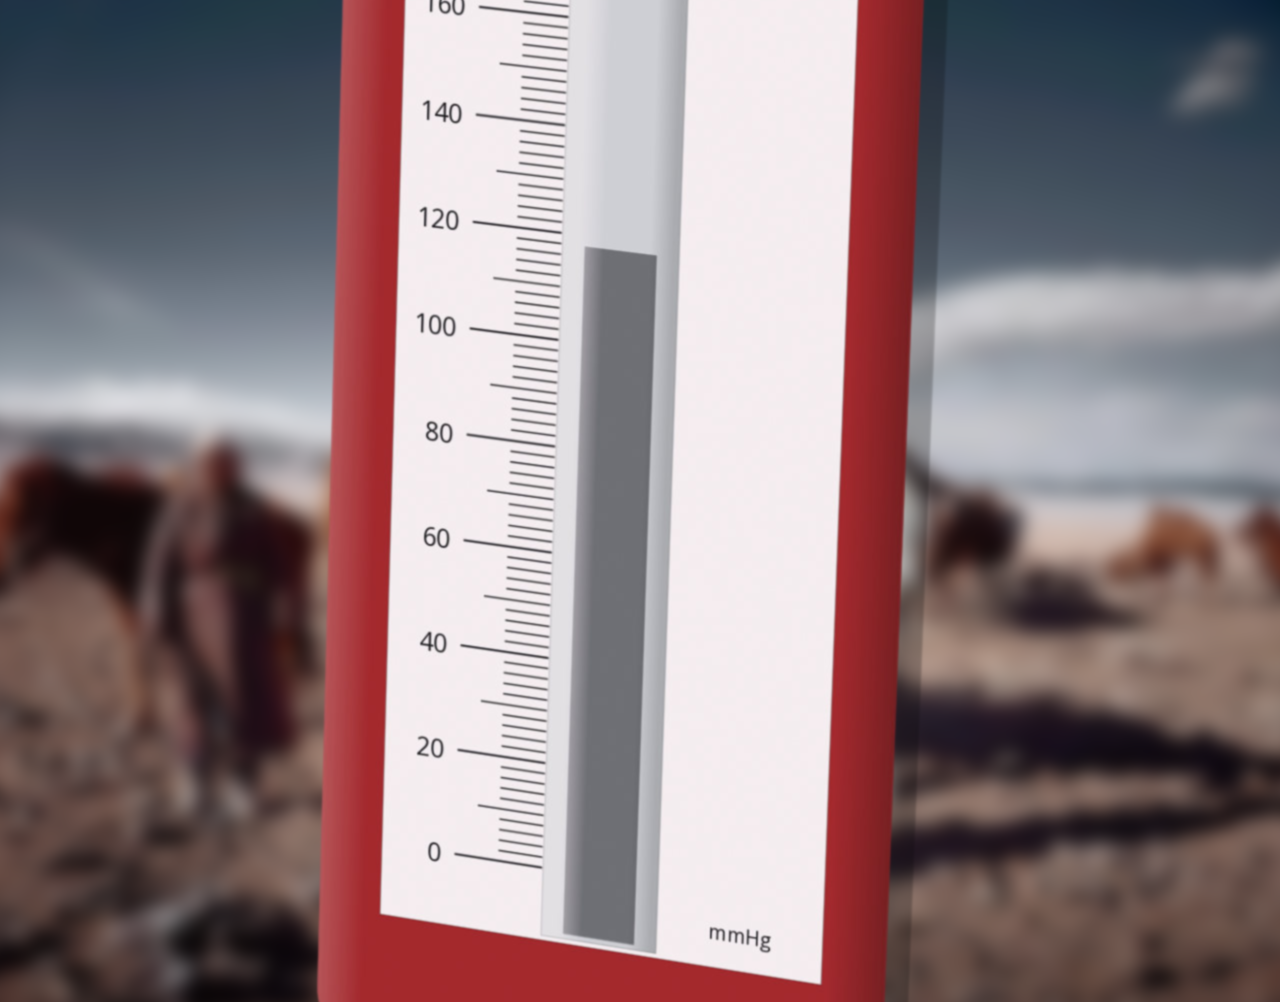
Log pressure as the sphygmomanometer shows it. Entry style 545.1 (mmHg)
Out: 118 (mmHg)
